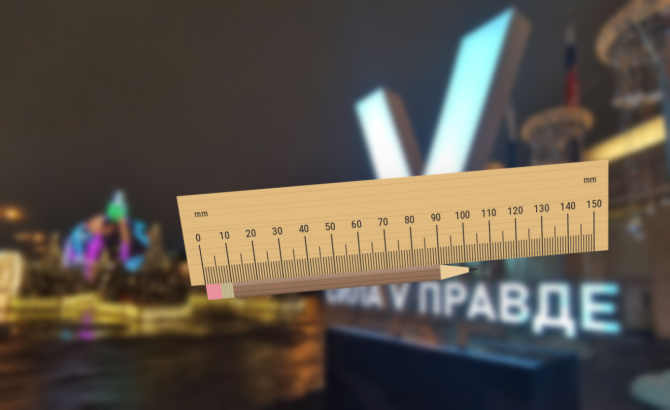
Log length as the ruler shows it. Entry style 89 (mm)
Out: 105 (mm)
